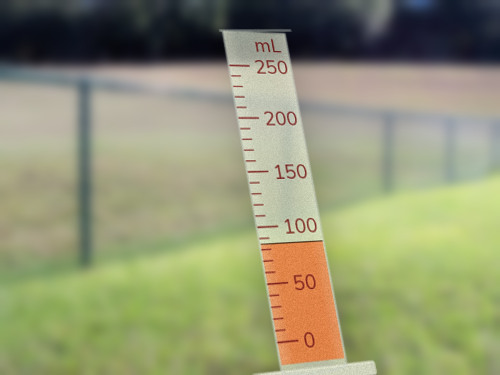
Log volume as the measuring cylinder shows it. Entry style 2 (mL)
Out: 85 (mL)
